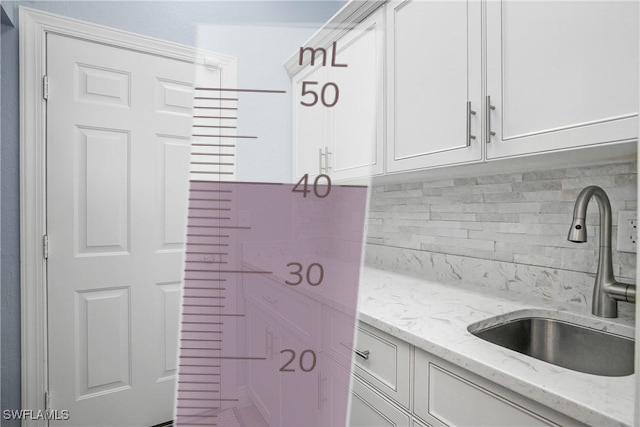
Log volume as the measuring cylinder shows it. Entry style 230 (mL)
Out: 40 (mL)
